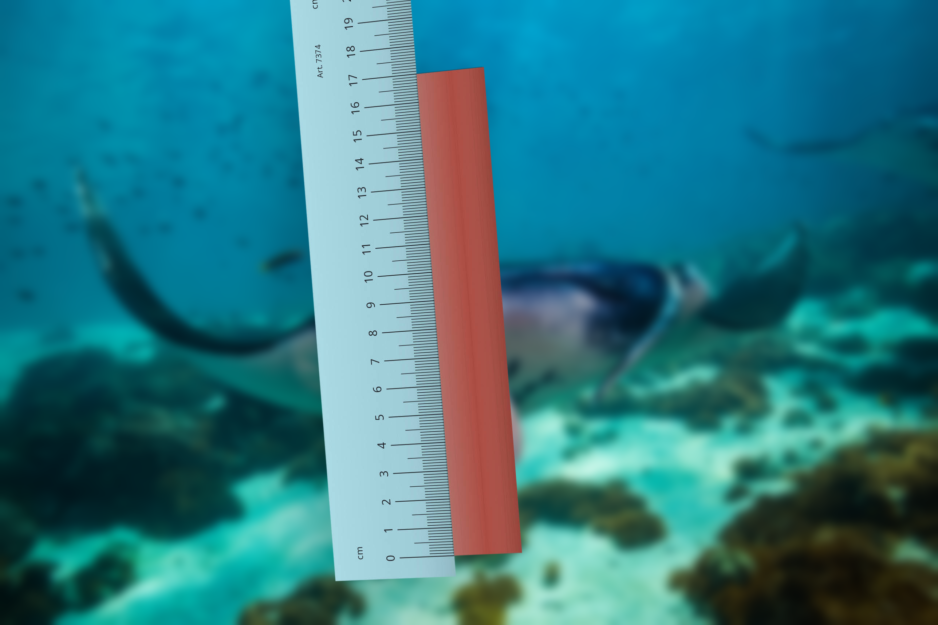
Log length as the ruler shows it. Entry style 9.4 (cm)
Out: 17 (cm)
